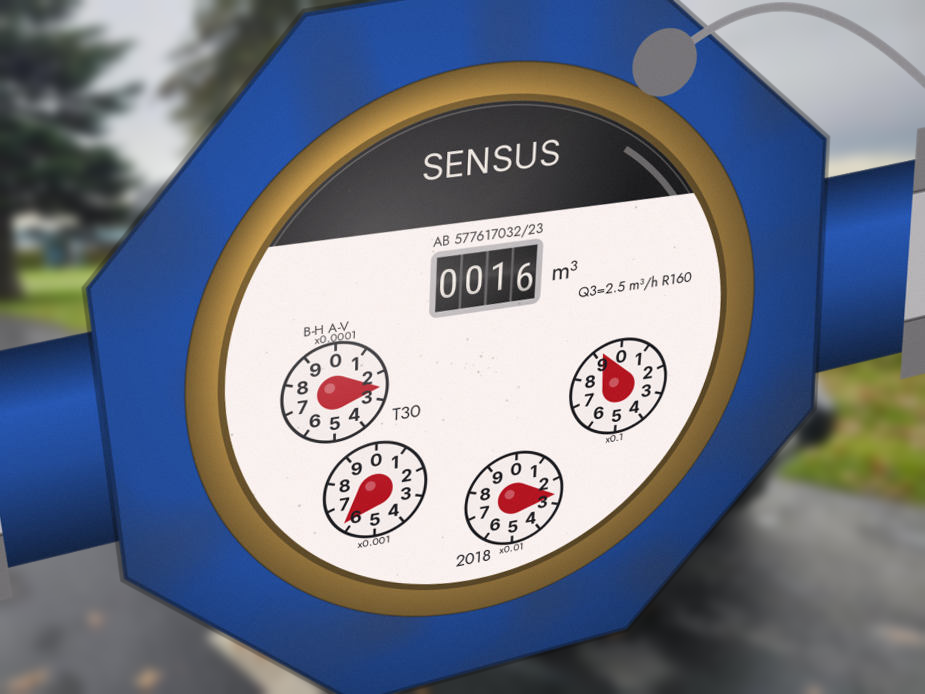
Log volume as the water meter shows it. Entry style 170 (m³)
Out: 15.9262 (m³)
